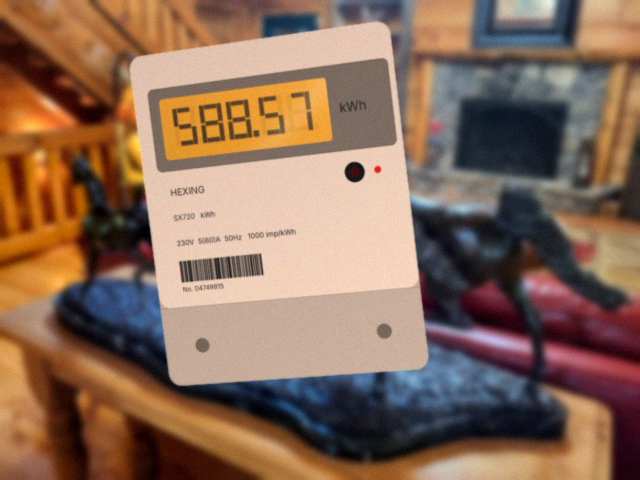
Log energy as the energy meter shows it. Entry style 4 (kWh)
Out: 588.57 (kWh)
